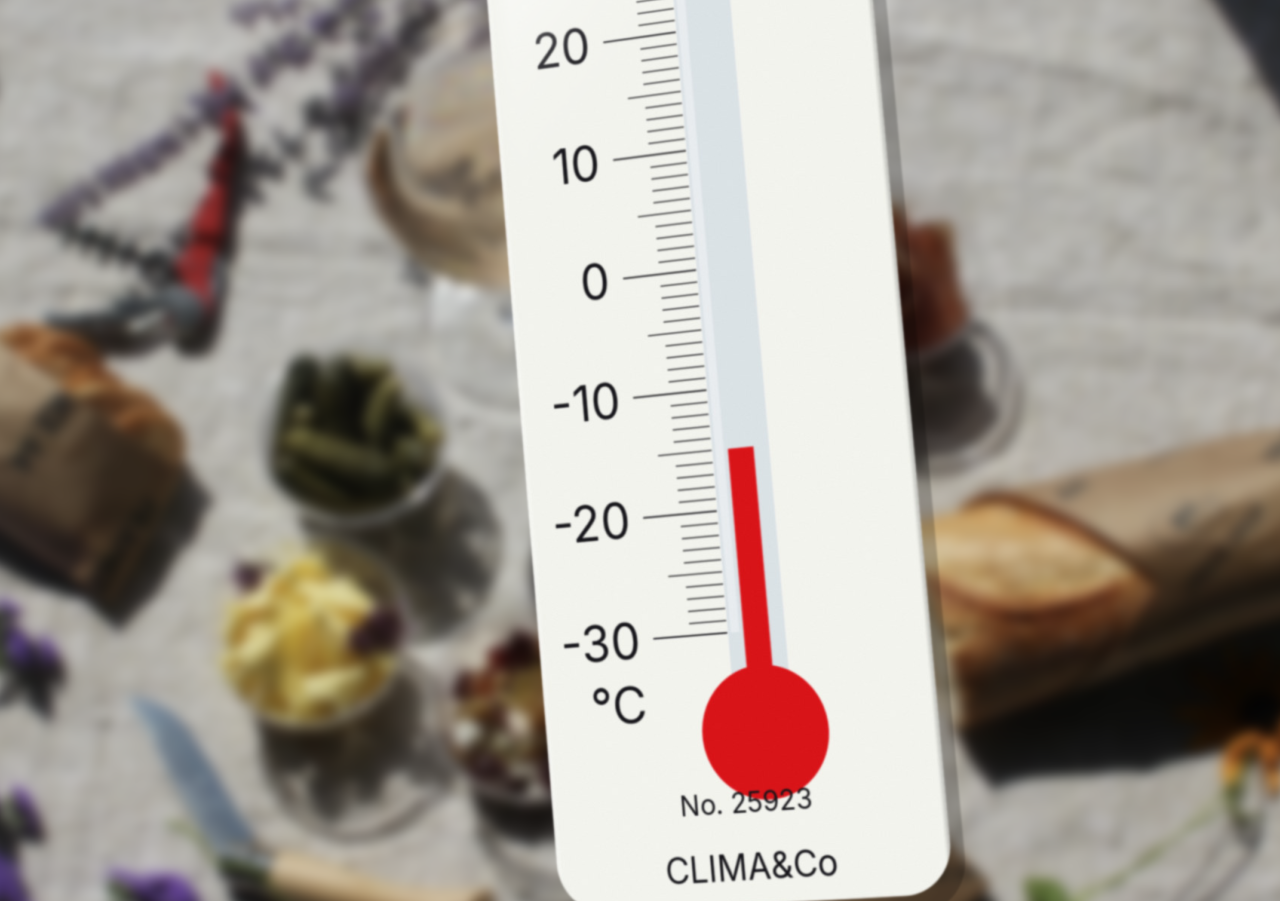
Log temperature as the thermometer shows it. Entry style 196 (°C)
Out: -15 (°C)
